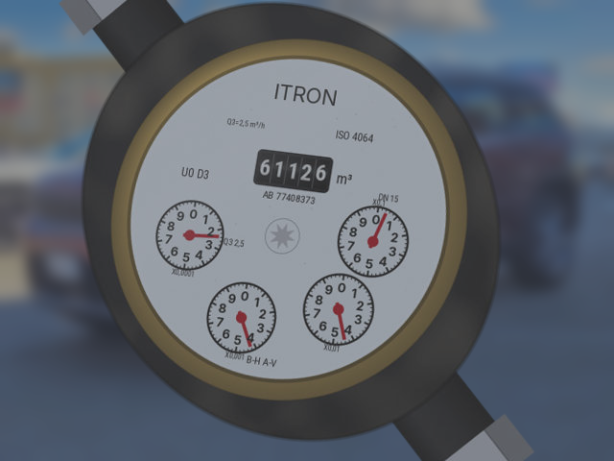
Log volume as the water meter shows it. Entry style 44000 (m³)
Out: 61126.0442 (m³)
